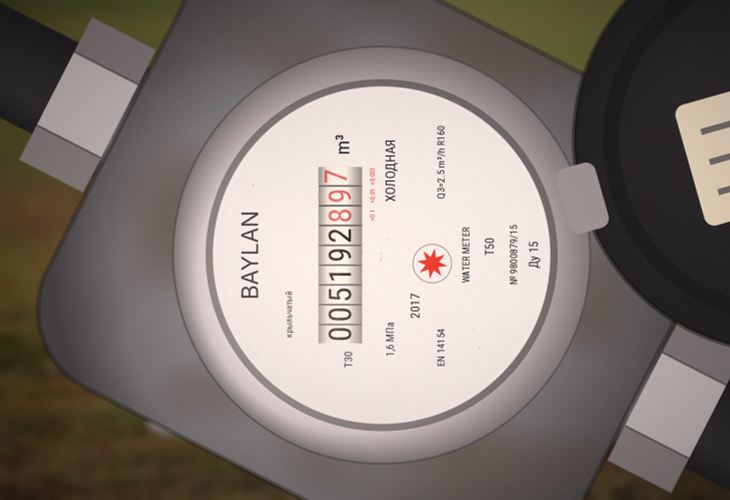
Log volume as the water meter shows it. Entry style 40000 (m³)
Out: 5192.897 (m³)
